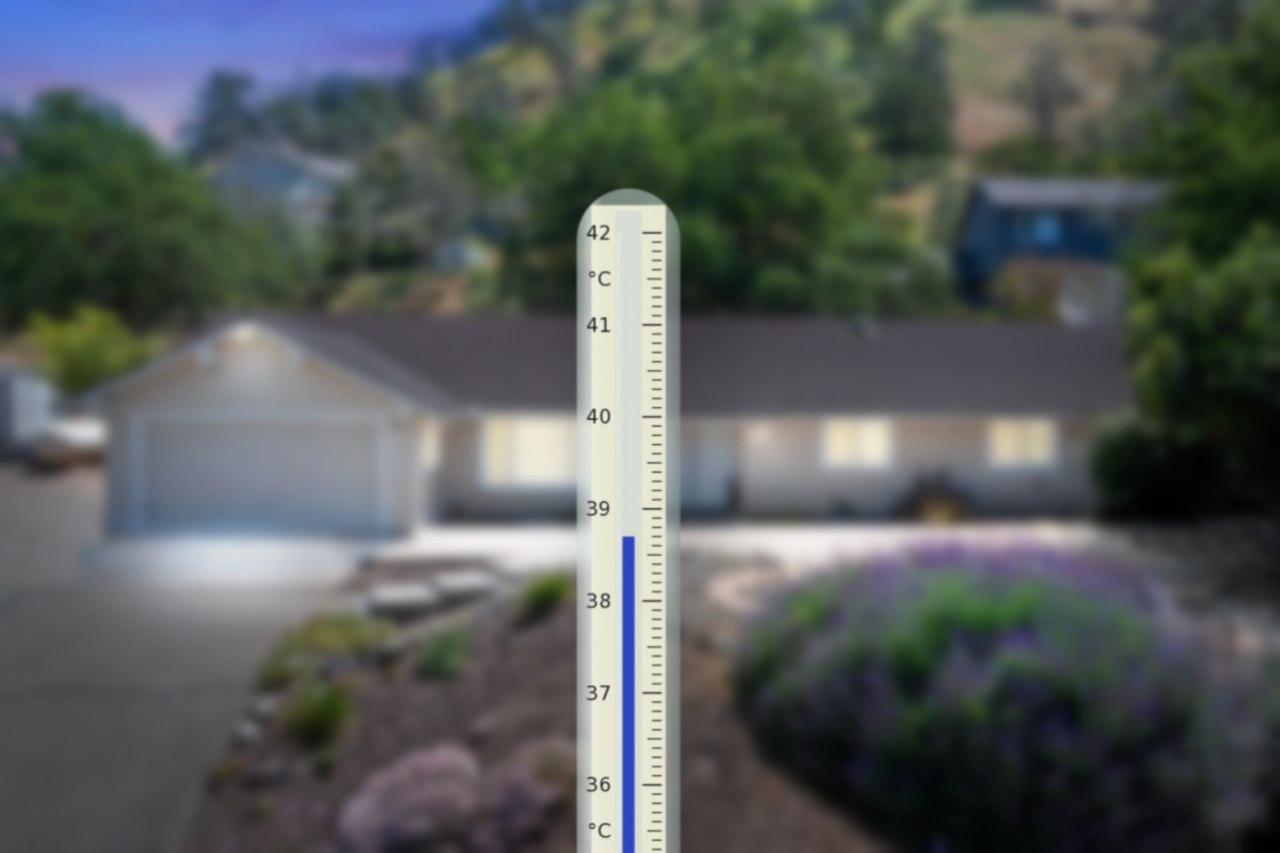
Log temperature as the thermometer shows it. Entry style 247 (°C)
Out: 38.7 (°C)
